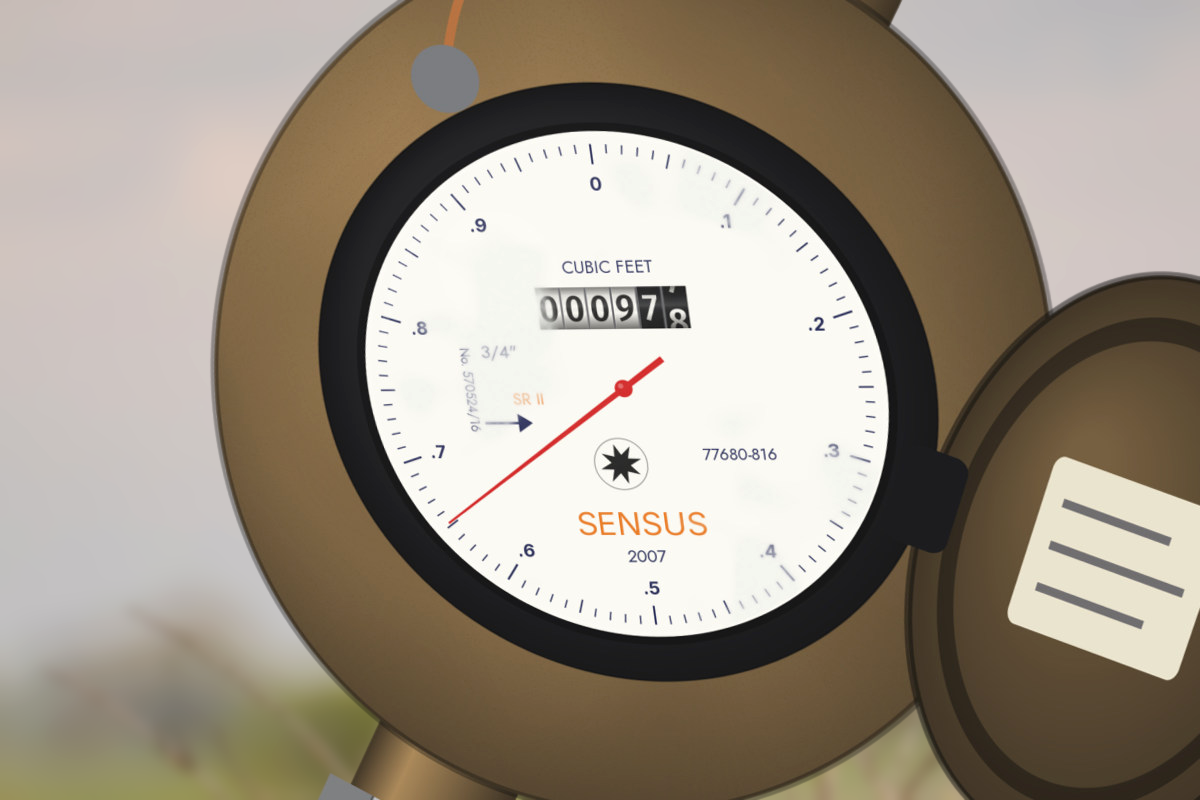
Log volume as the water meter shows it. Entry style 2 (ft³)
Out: 977.65 (ft³)
